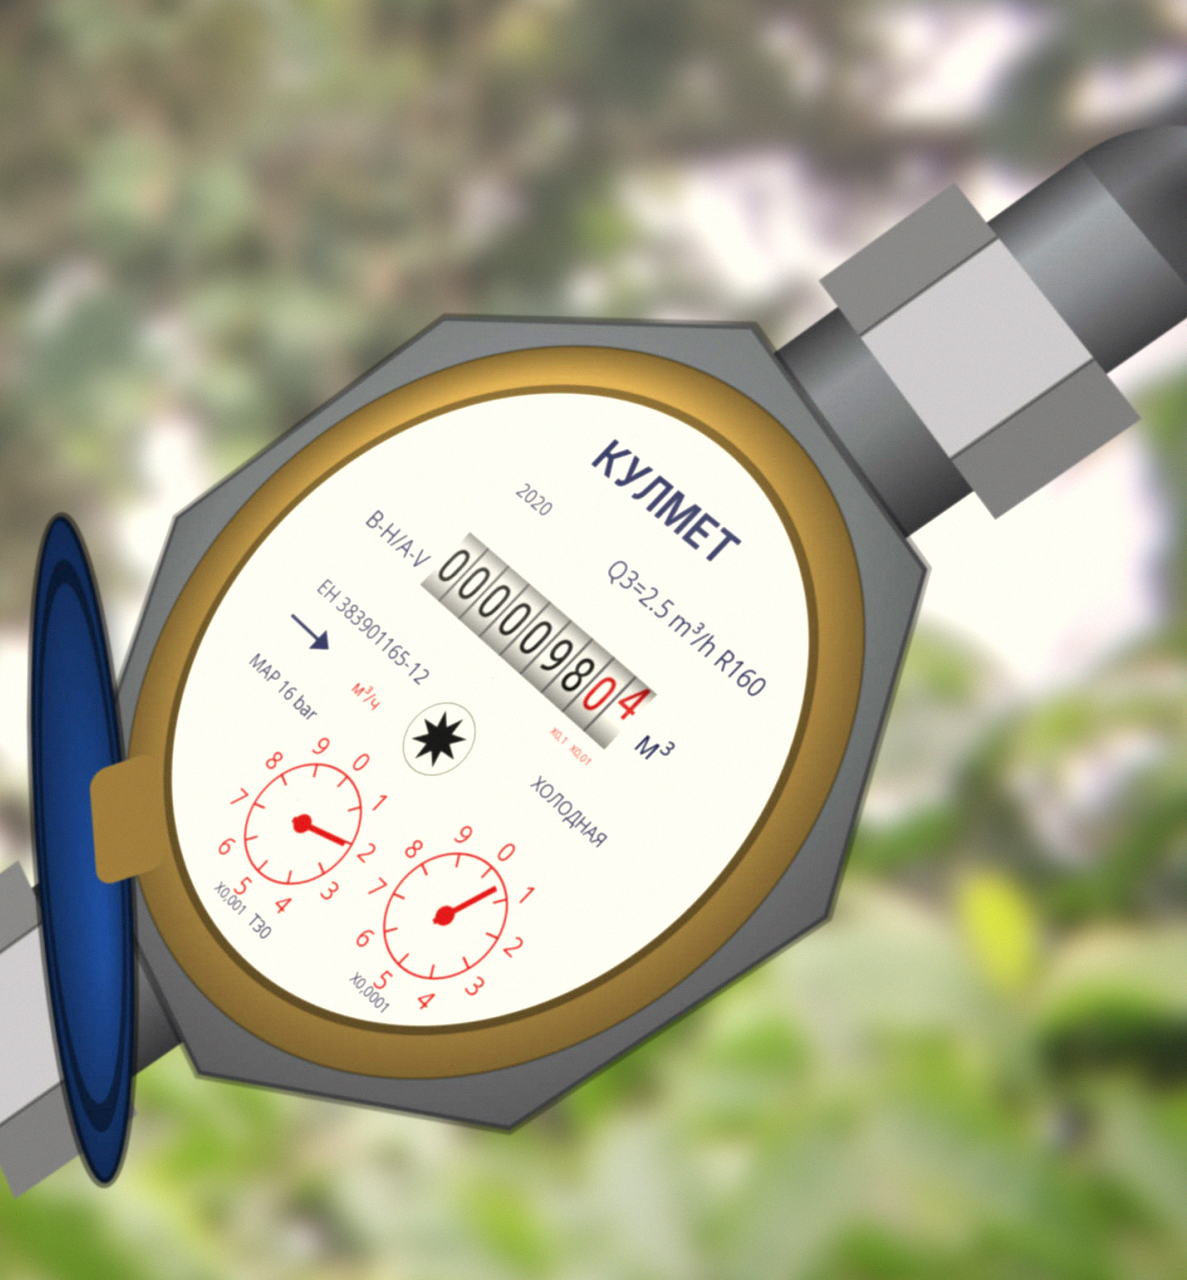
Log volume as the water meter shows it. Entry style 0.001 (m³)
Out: 98.0420 (m³)
